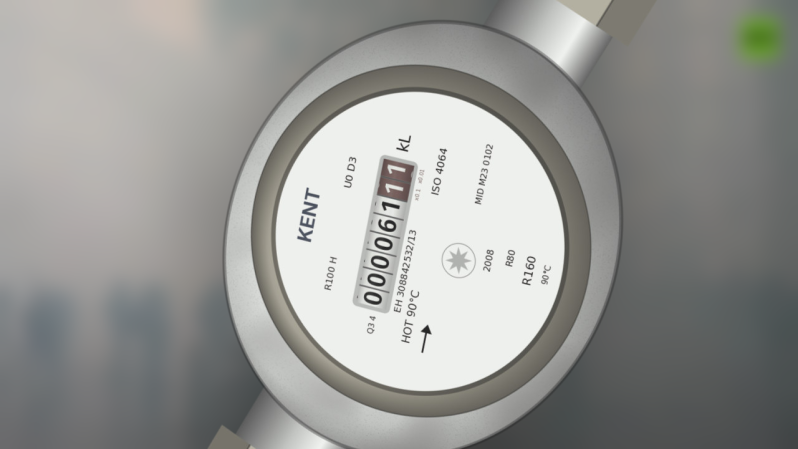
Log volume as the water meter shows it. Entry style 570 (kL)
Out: 61.11 (kL)
